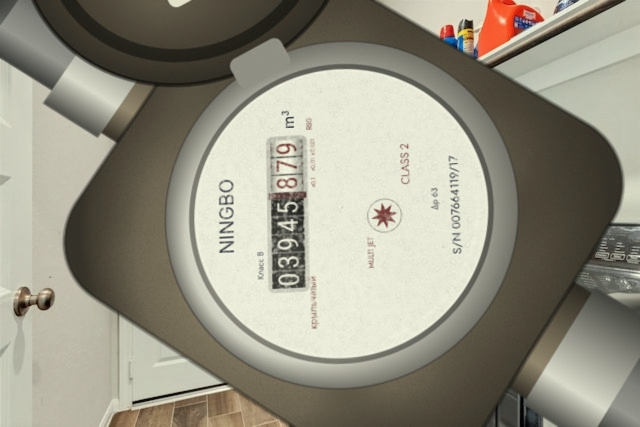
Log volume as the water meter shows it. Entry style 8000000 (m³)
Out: 3945.879 (m³)
